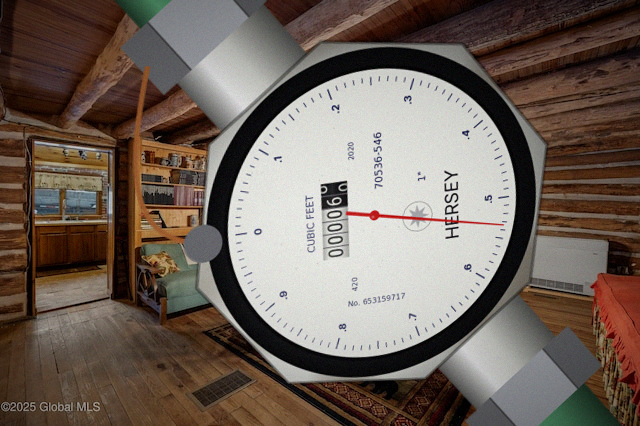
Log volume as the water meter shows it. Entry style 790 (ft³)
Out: 68.53 (ft³)
